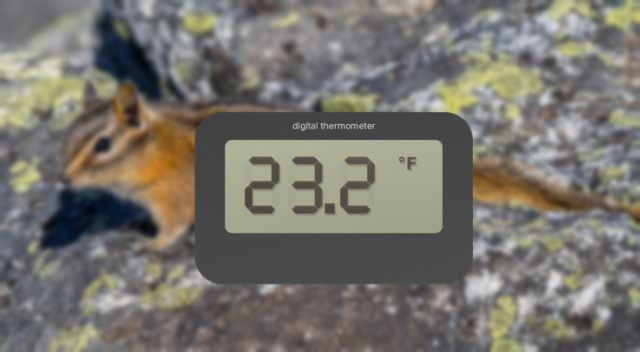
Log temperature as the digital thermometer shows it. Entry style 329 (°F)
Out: 23.2 (°F)
